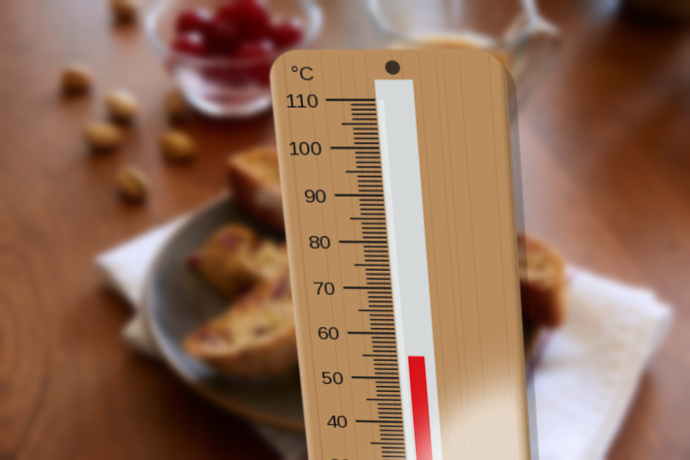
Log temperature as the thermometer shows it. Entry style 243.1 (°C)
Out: 55 (°C)
